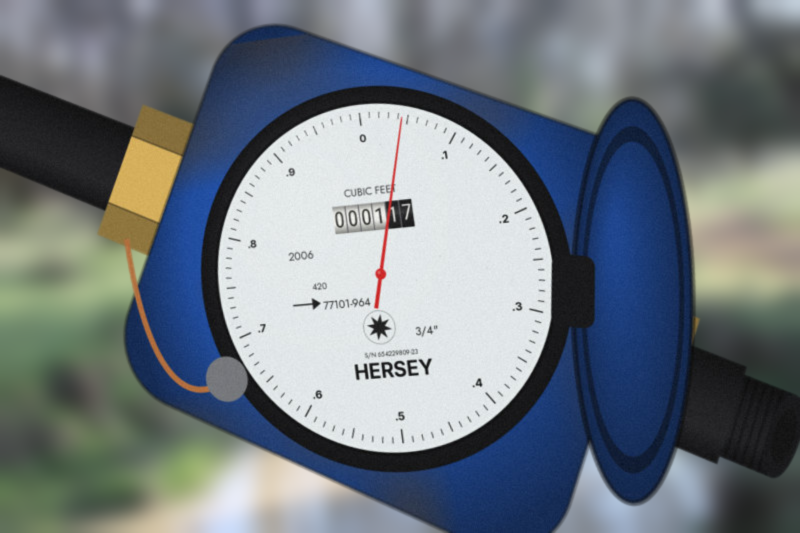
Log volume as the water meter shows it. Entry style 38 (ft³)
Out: 117.04 (ft³)
